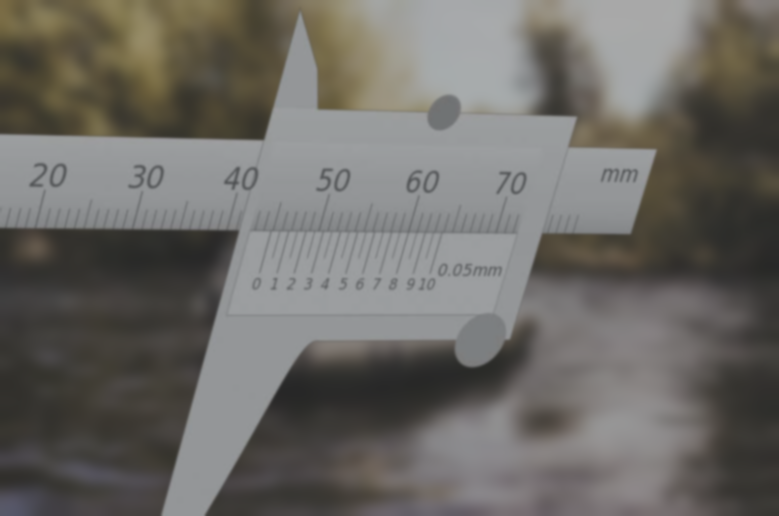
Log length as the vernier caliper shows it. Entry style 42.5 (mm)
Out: 44.8 (mm)
